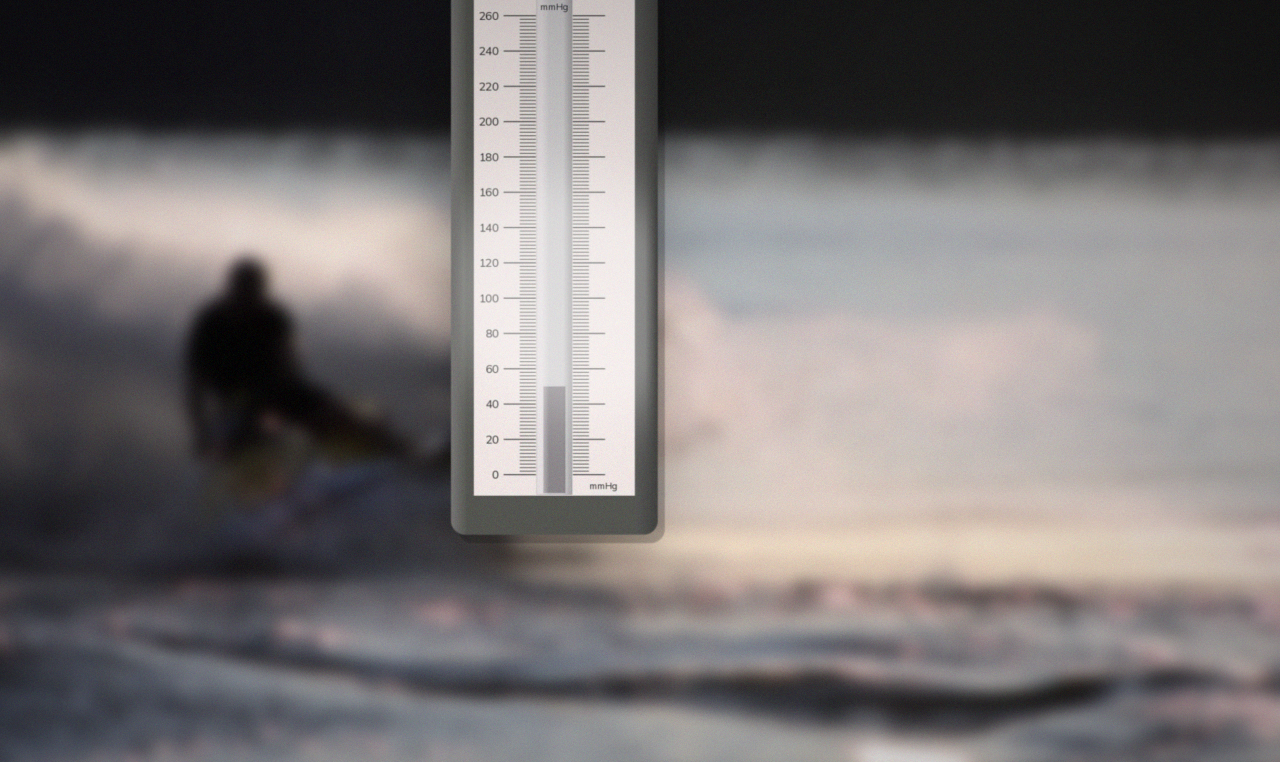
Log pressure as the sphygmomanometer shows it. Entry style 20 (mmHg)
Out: 50 (mmHg)
